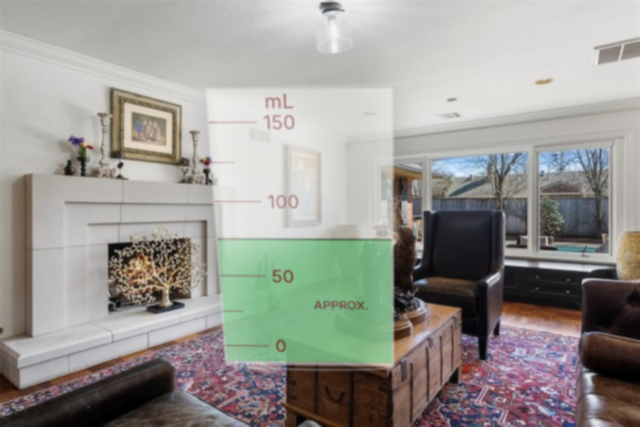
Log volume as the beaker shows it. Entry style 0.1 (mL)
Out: 75 (mL)
